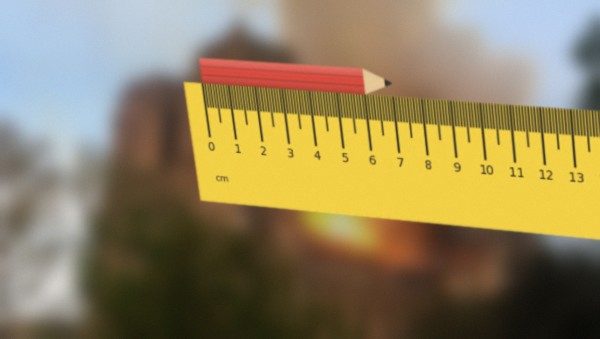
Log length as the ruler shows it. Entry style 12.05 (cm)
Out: 7 (cm)
